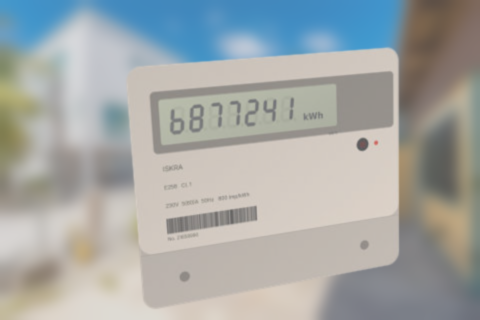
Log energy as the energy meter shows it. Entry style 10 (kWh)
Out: 6877241 (kWh)
